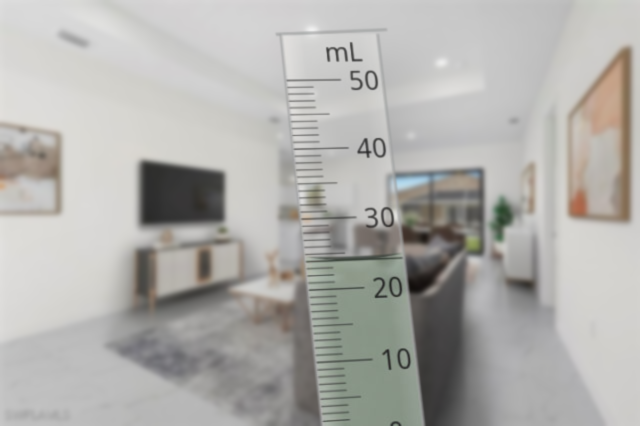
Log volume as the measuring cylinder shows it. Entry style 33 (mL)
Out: 24 (mL)
